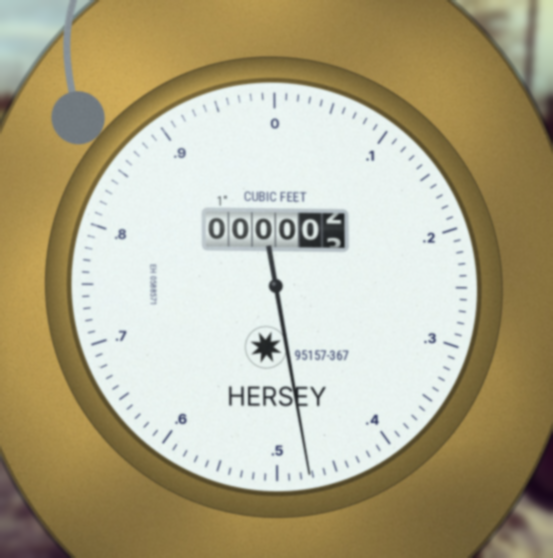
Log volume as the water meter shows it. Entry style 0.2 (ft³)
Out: 2.47 (ft³)
